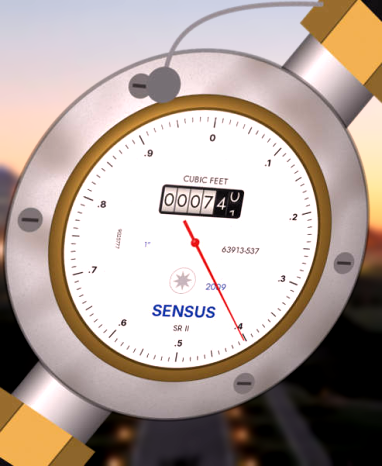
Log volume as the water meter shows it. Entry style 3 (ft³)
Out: 740.40 (ft³)
